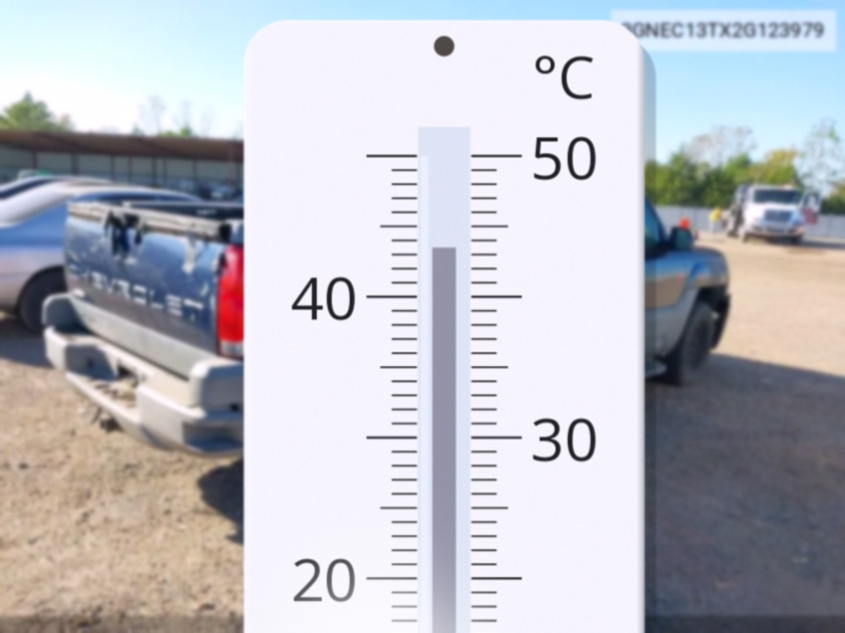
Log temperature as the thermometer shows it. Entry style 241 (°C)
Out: 43.5 (°C)
